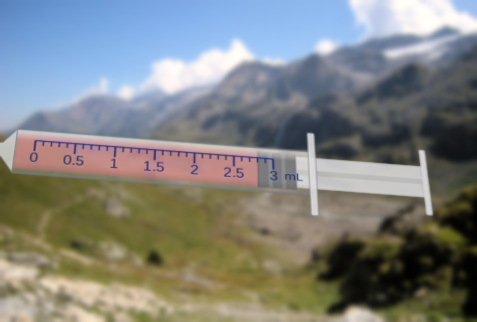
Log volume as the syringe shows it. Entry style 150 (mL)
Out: 2.8 (mL)
